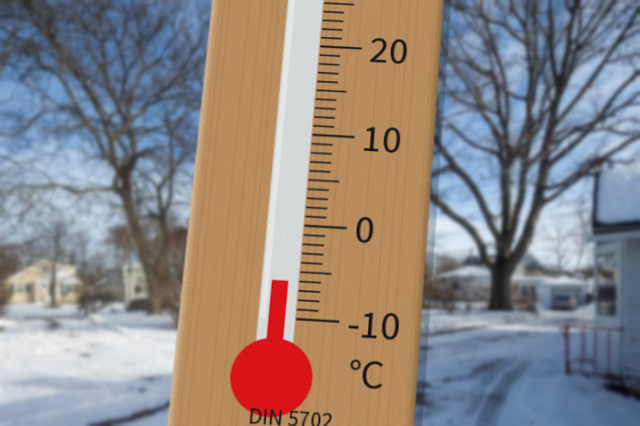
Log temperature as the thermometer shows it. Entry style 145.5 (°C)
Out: -6 (°C)
